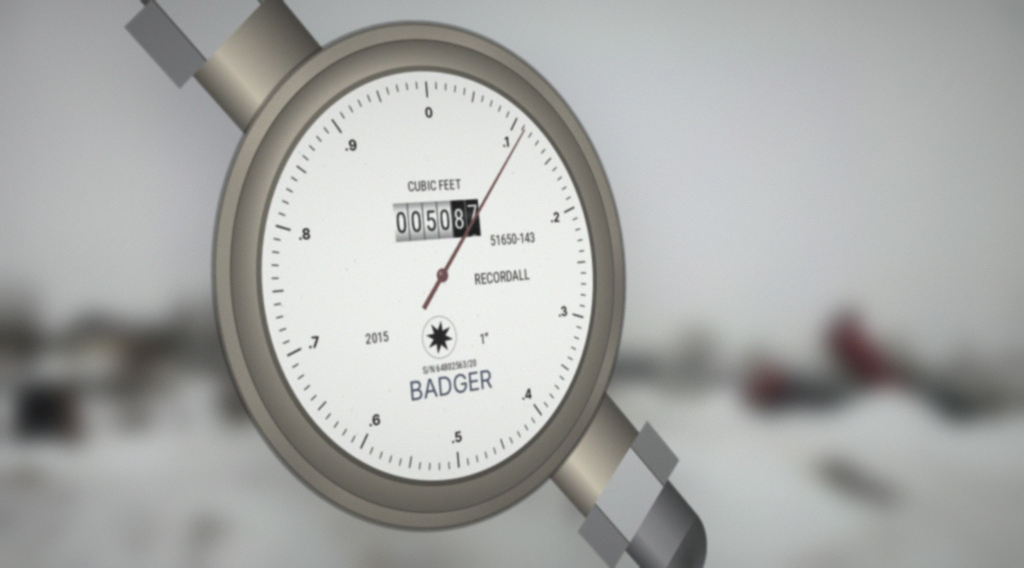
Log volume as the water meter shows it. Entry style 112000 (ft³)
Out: 5087.11 (ft³)
